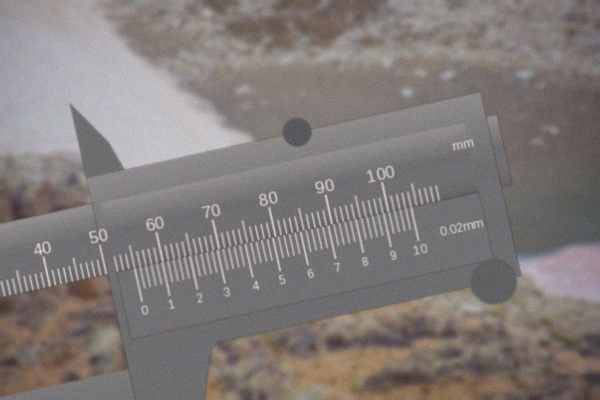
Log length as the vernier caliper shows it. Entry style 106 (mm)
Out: 55.0 (mm)
